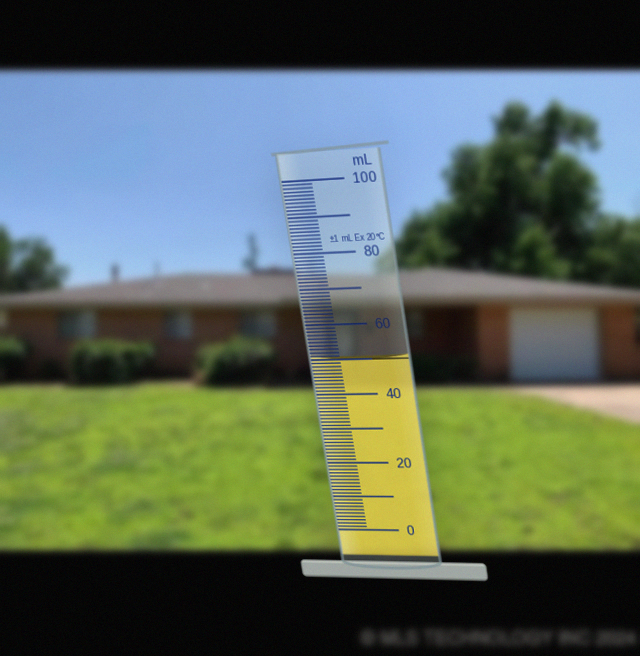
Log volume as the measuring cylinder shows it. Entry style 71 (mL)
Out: 50 (mL)
